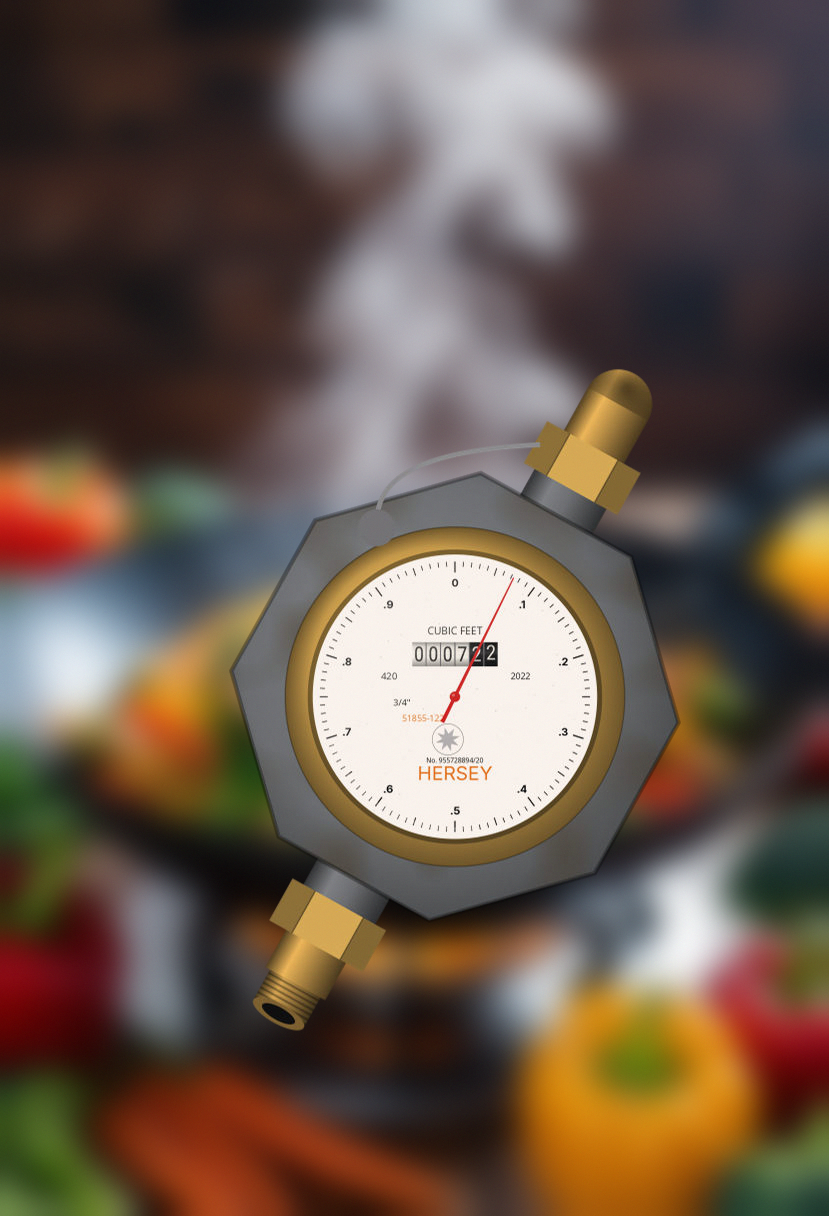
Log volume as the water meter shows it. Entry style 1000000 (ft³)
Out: 722.07 (ft³)
